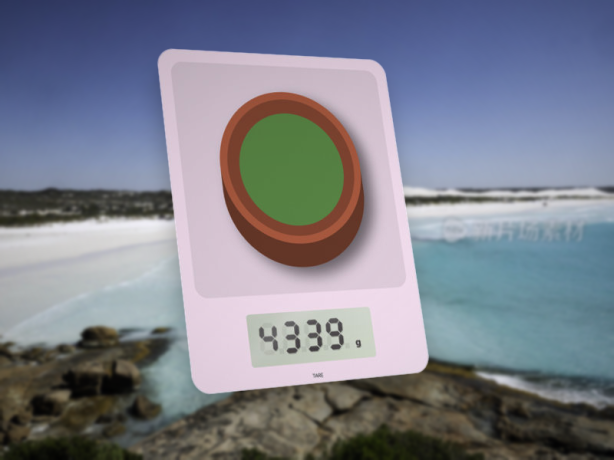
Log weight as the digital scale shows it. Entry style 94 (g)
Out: 4339 (g)
